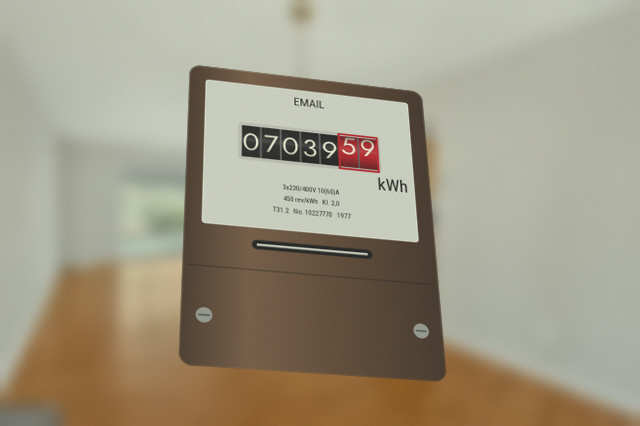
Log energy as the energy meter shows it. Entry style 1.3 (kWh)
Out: 7039.59 (kWh)
